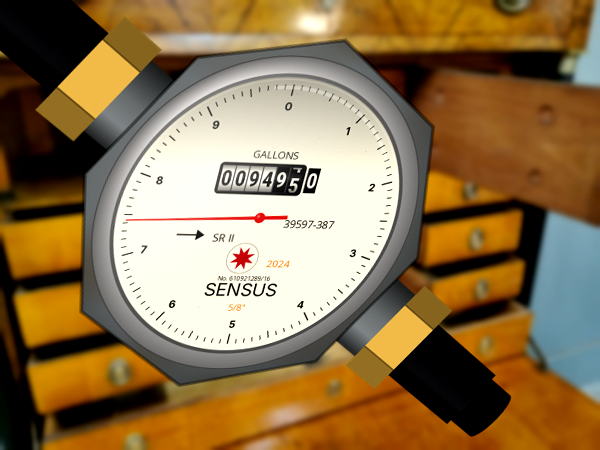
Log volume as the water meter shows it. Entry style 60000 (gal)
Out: 94947.4 (gal)
